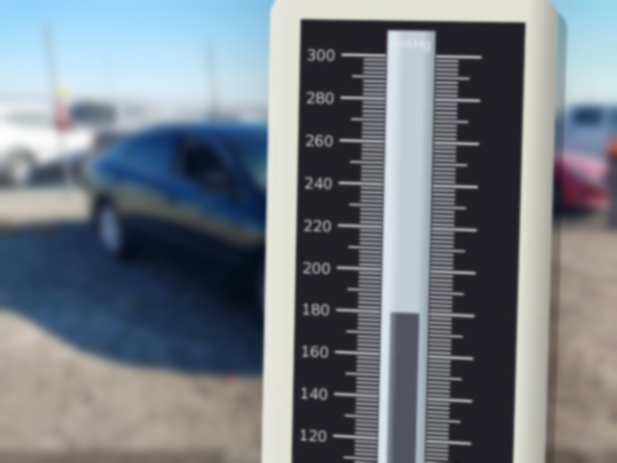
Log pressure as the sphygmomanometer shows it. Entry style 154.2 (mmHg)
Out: 180 (mmHg)
